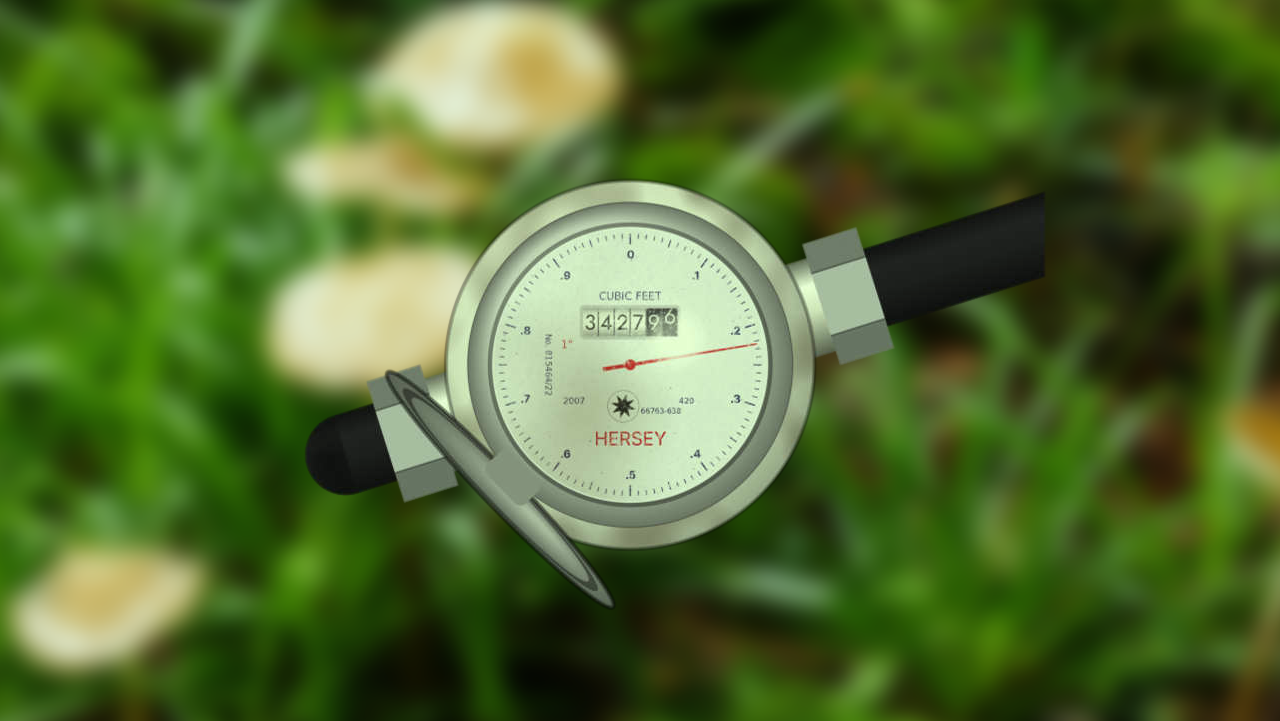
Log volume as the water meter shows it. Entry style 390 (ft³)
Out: 342796.22 (ft³)
